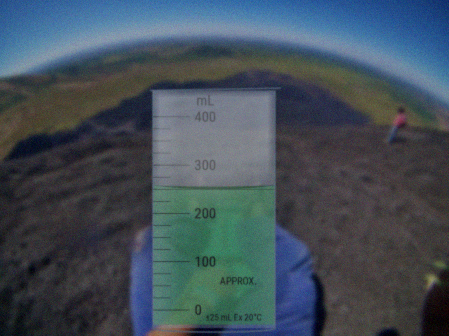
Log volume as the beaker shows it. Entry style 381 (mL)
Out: 250 (mL)
